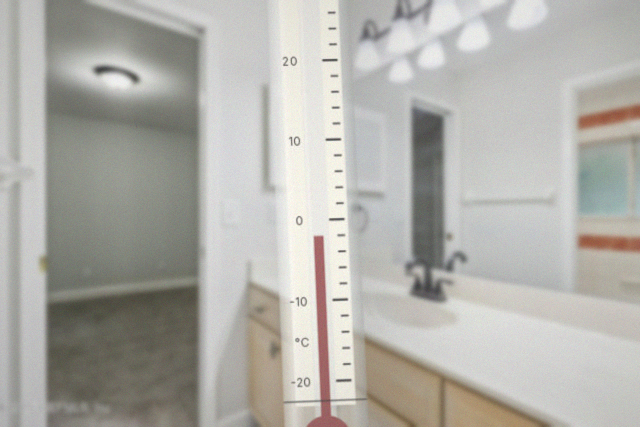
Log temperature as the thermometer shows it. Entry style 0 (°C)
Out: -2 (°C)
